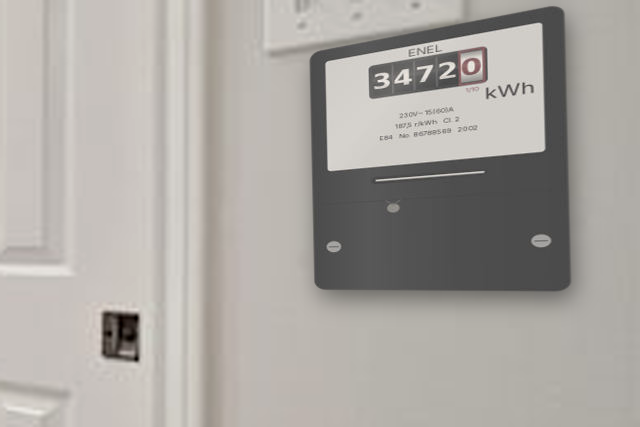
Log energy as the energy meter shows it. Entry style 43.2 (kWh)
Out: 3472.0 (kWh)
